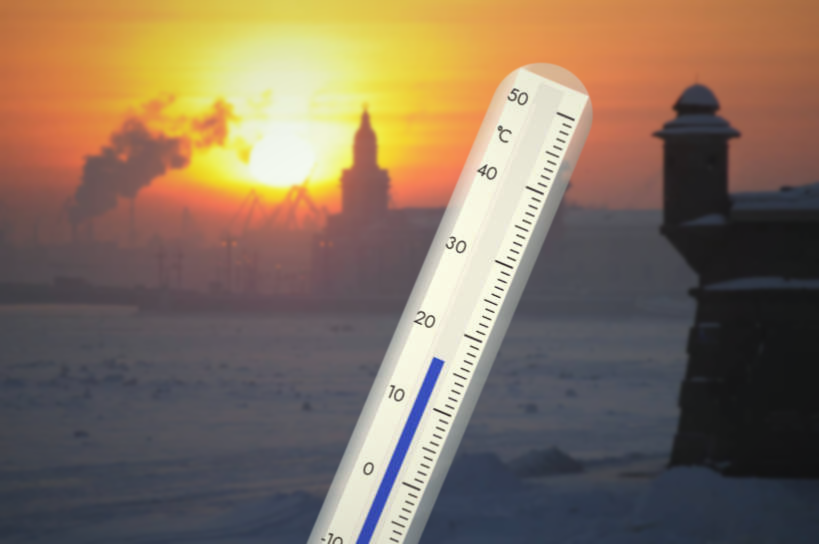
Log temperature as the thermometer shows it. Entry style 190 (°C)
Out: 16 (°C)
